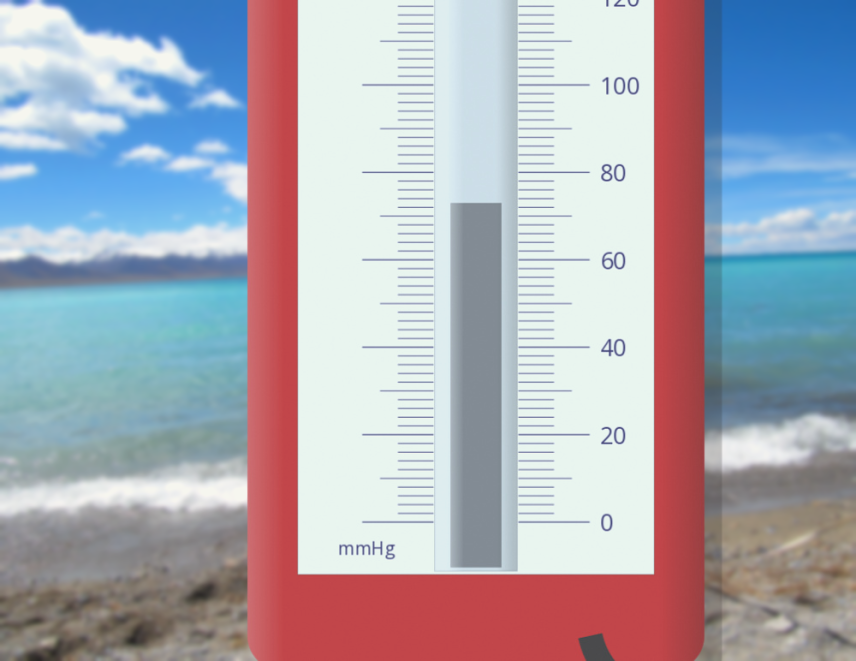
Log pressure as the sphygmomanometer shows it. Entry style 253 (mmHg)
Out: 73 (mmHg)
